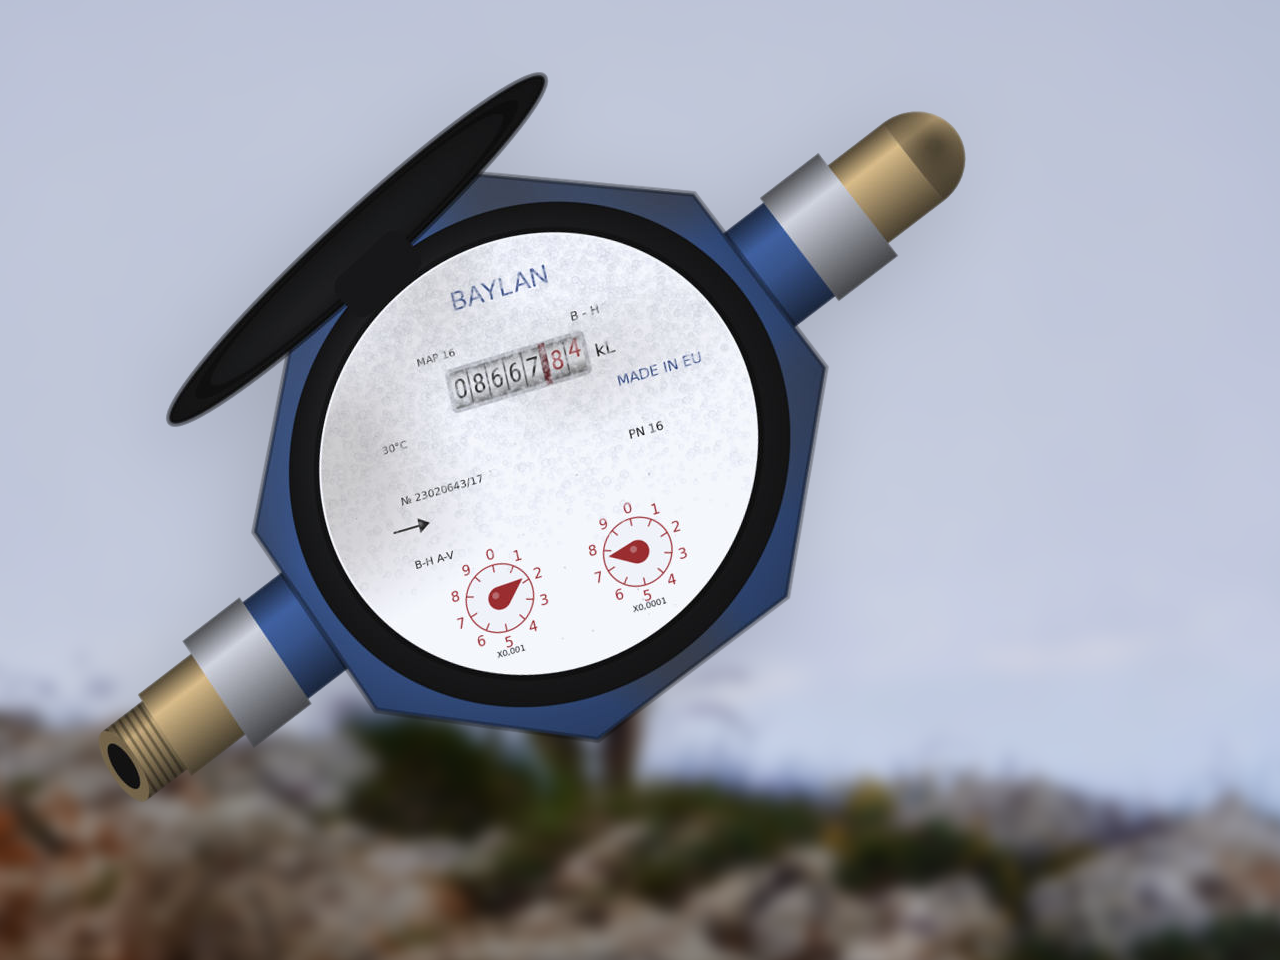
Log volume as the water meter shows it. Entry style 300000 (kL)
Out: 8667.8417 (kL)
